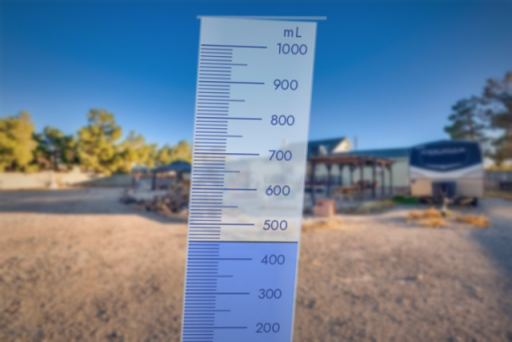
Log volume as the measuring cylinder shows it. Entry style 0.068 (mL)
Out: 450 (mL)
